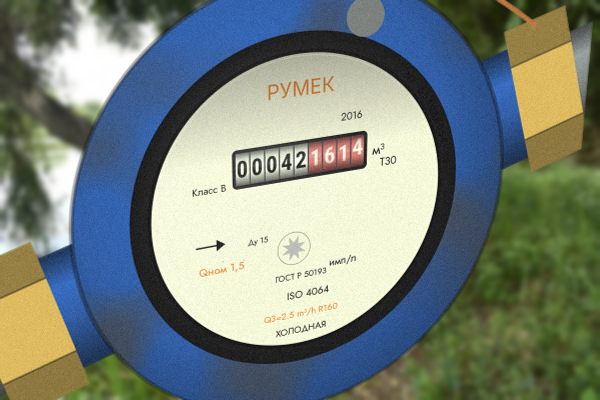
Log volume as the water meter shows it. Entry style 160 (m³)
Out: 42.1614 (m³)
